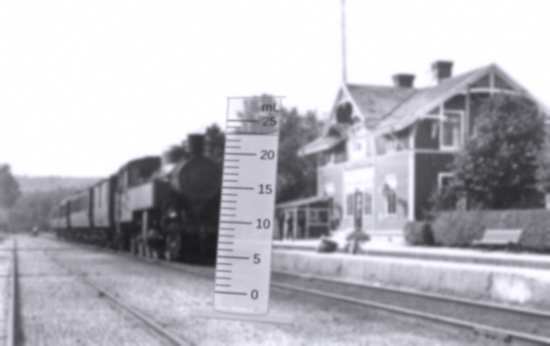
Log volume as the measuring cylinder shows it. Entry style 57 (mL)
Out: 23 (mL)
